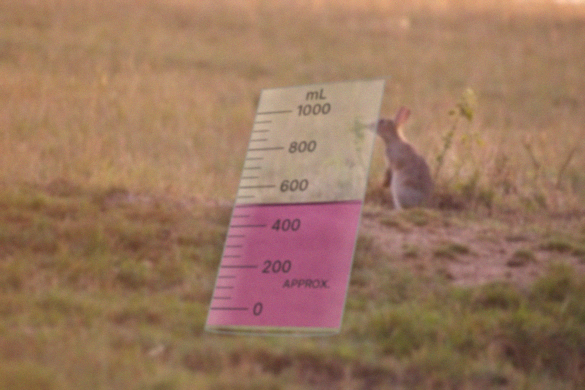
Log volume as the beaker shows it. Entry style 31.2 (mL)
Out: 500 (mL)
